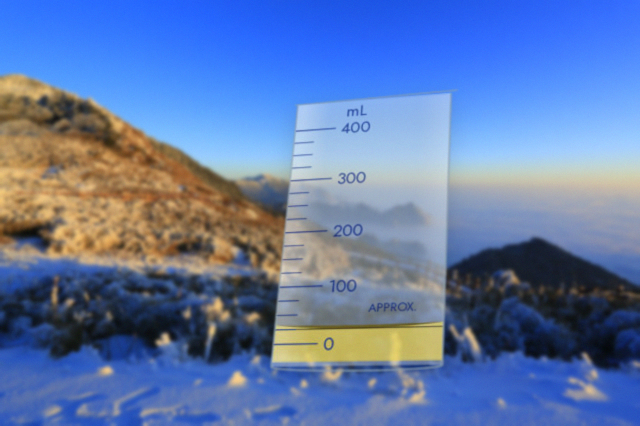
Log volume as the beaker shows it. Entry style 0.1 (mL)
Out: 25 (mL)
